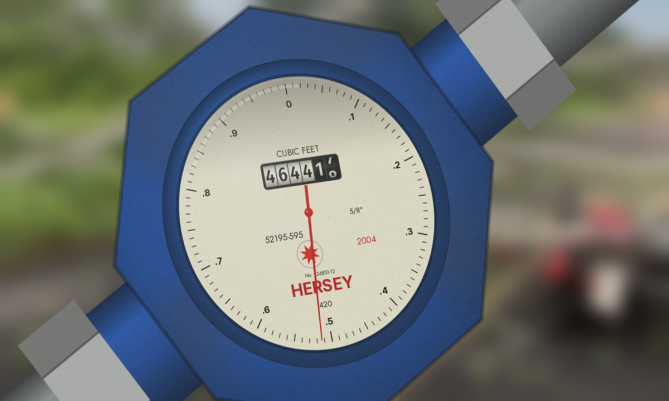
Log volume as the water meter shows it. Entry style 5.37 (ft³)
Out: 464417.51 (ft³)
